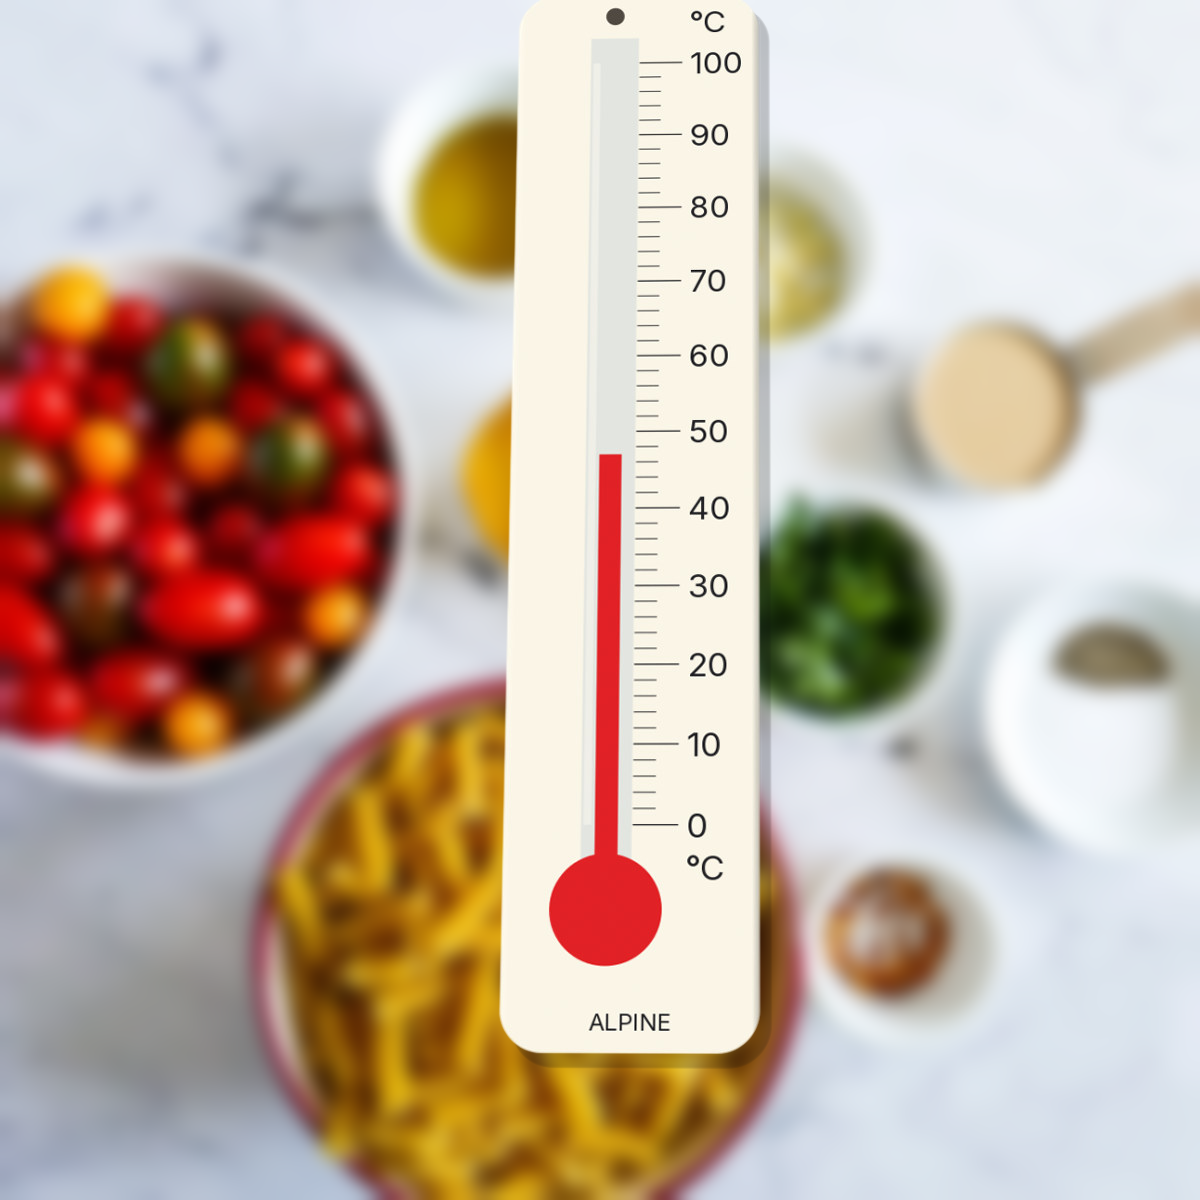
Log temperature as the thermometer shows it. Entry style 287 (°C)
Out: 47 (°C)
